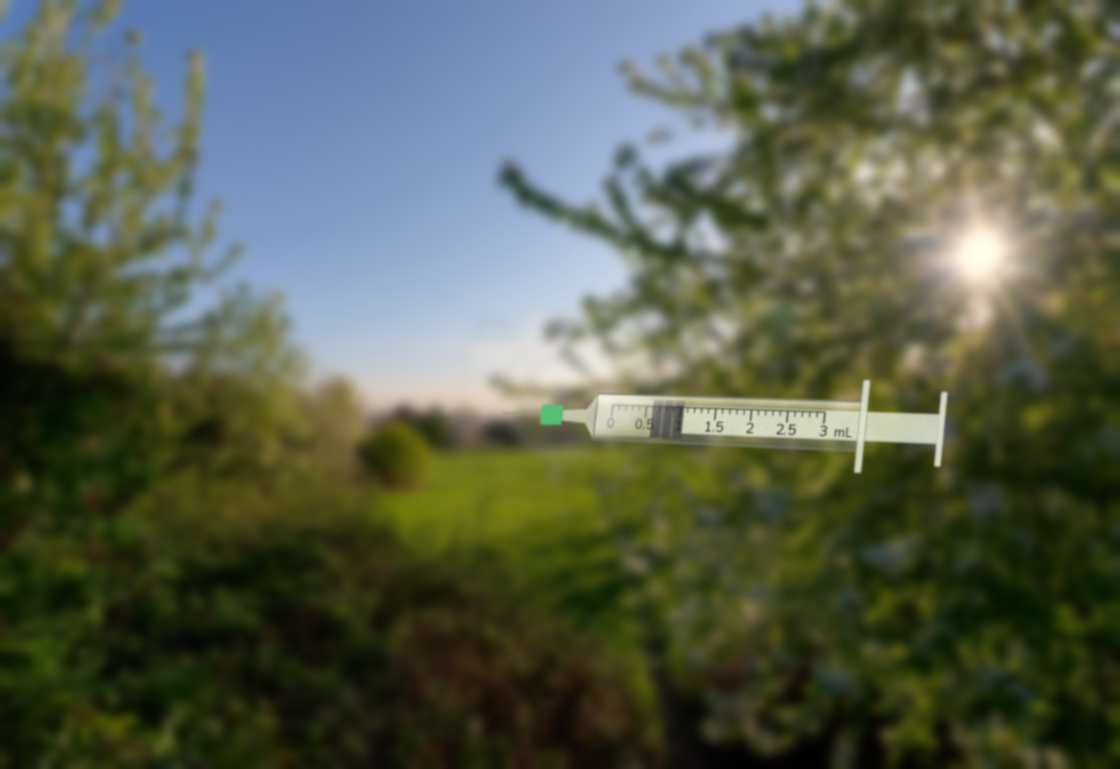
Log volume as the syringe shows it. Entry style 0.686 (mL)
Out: 0.6 (mL)
